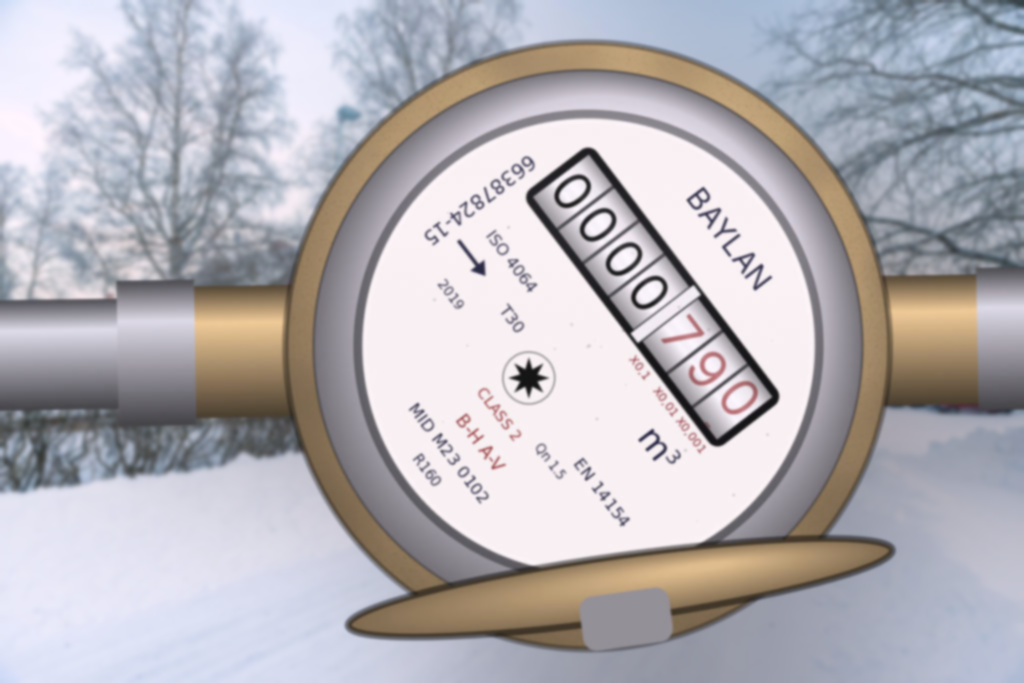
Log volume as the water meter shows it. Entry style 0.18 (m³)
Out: 0.790 (m³)
